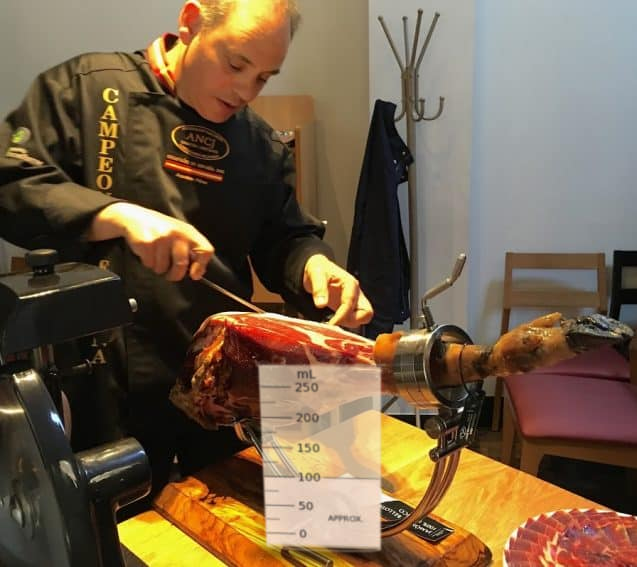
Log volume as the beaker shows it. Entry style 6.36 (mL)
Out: 100 (mL)
